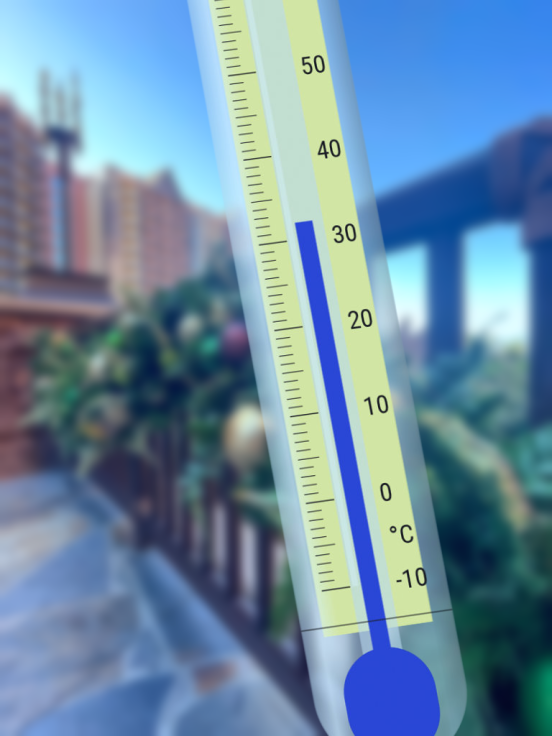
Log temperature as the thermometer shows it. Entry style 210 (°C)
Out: 32 (°C)
